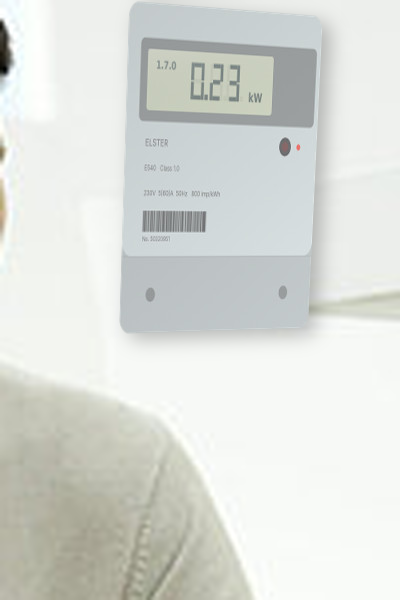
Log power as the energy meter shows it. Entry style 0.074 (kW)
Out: 0.23 (kW)
